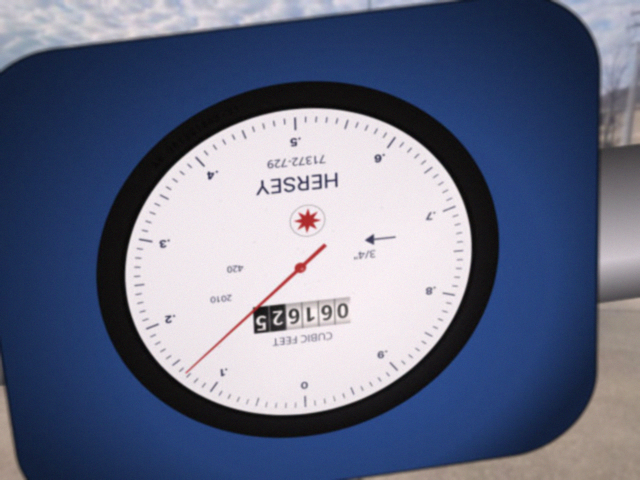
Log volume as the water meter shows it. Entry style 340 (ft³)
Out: 61625.13 (ft³)
